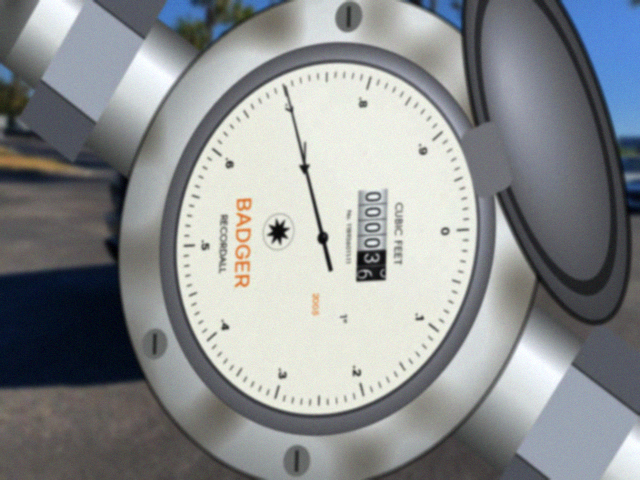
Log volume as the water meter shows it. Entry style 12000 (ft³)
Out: 35.70 (ft³)
